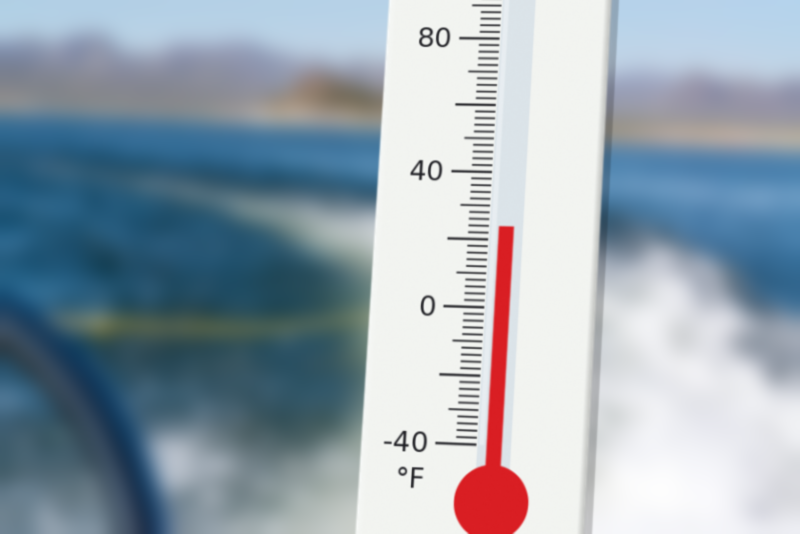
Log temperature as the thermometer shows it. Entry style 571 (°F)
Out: 24 (°F)
